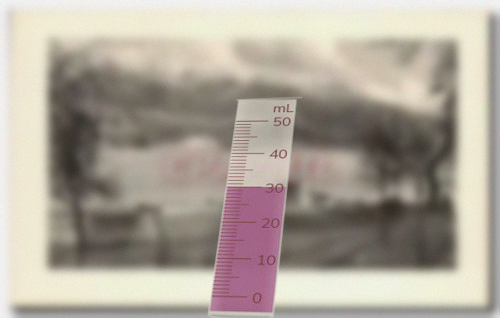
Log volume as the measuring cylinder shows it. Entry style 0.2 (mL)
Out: 30 (mL)
